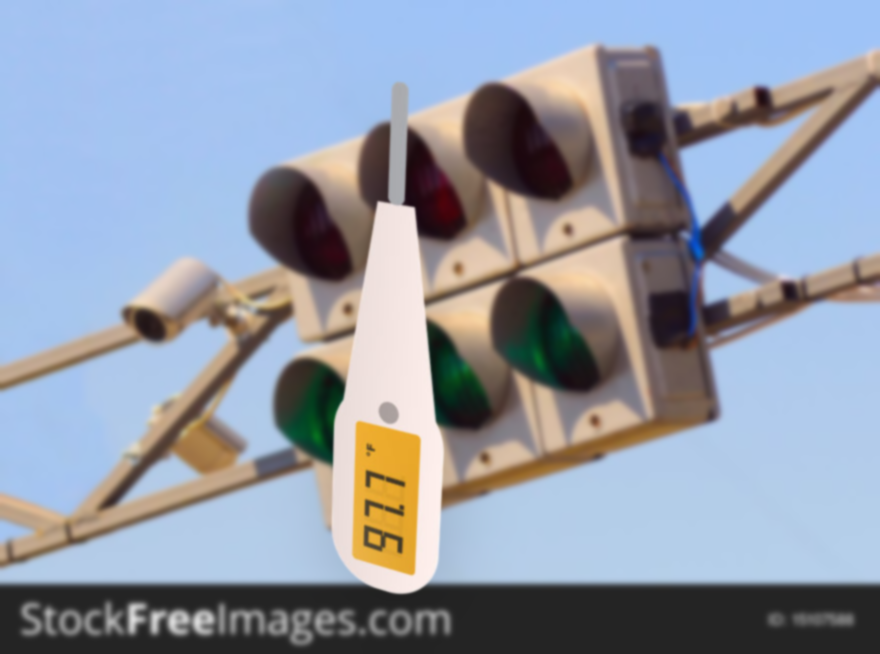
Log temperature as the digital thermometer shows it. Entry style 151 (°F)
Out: 97.7 (°F)
